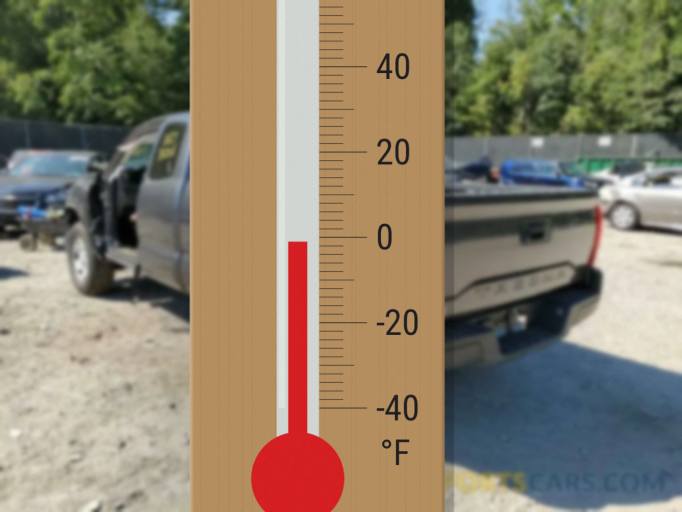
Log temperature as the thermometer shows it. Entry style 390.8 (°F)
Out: -1 (°F)
